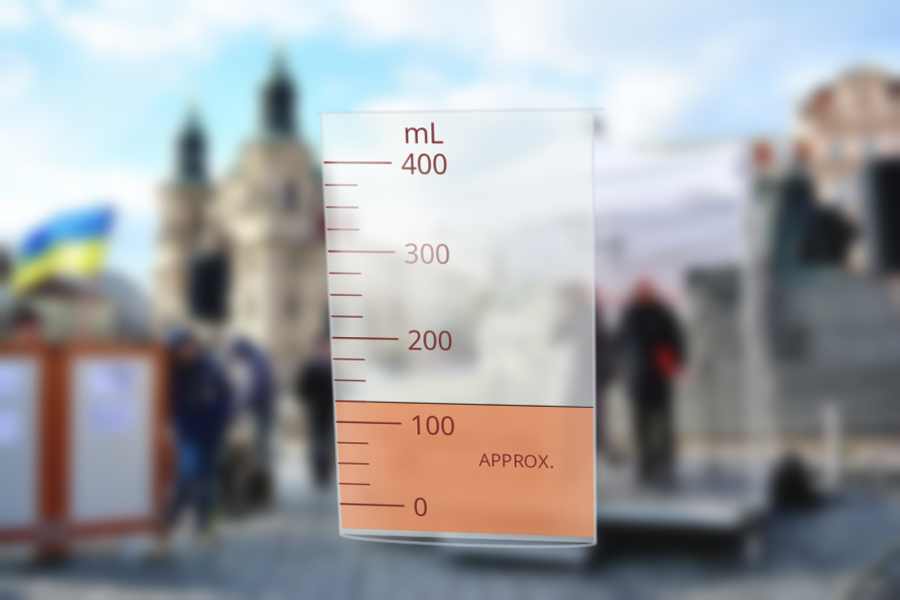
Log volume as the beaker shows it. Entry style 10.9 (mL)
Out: 125 (mL)
